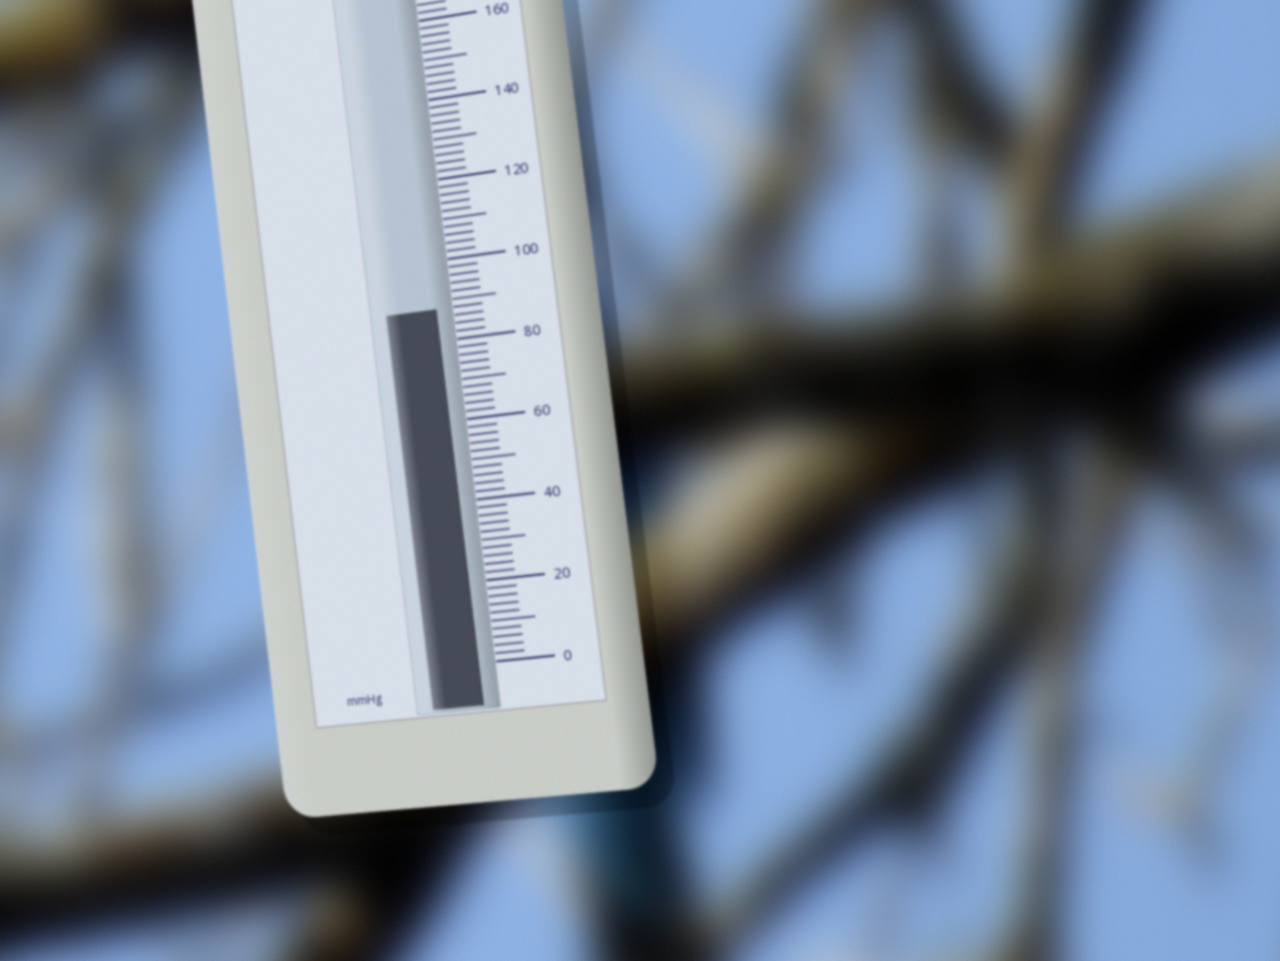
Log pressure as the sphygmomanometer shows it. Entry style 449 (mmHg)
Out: 88 (mmHg)
